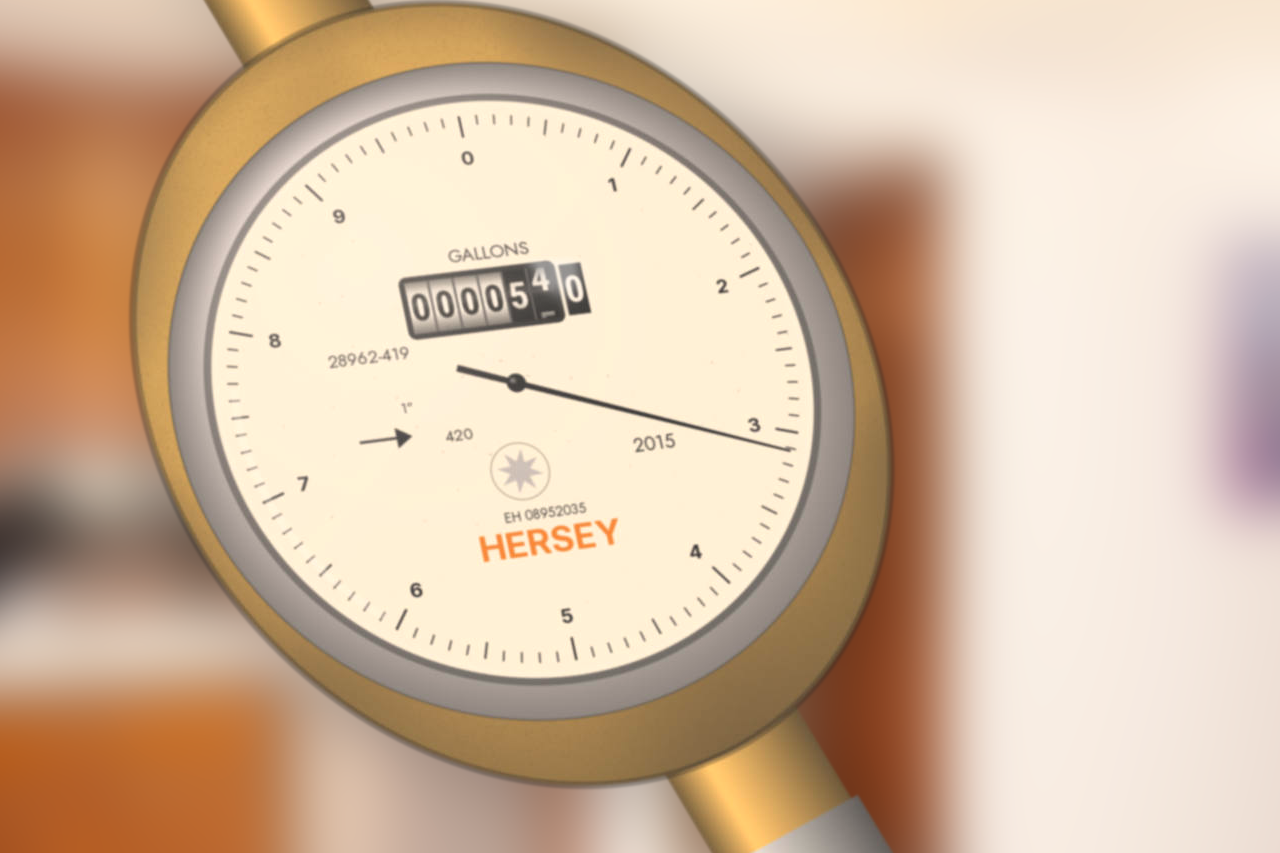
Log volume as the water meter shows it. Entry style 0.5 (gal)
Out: 543.1 (gal)
